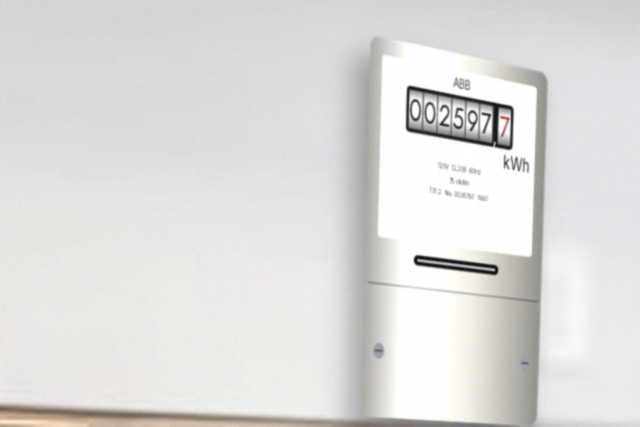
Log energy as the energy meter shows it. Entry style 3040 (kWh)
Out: 2597.7 (kWh)
